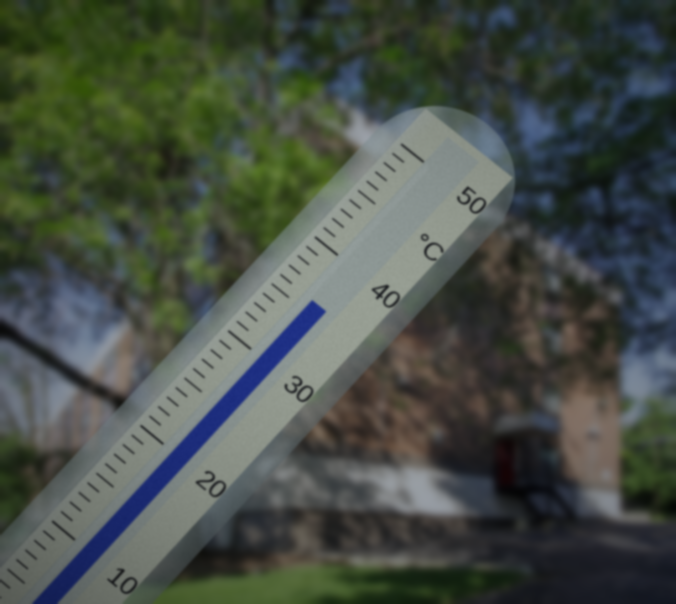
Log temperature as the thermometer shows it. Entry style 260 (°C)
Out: 36 (°C)
